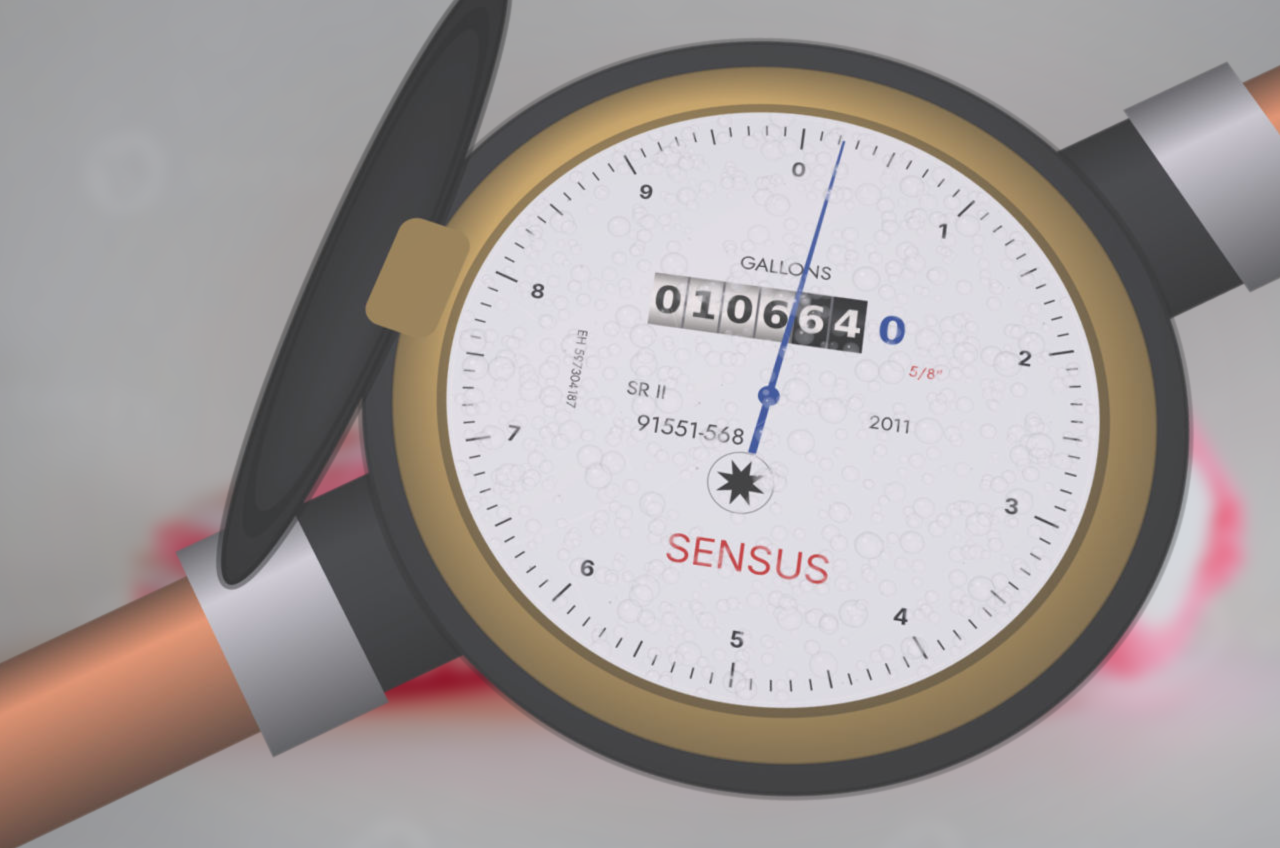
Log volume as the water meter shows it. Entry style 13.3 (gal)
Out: 106640.2 (gal)
